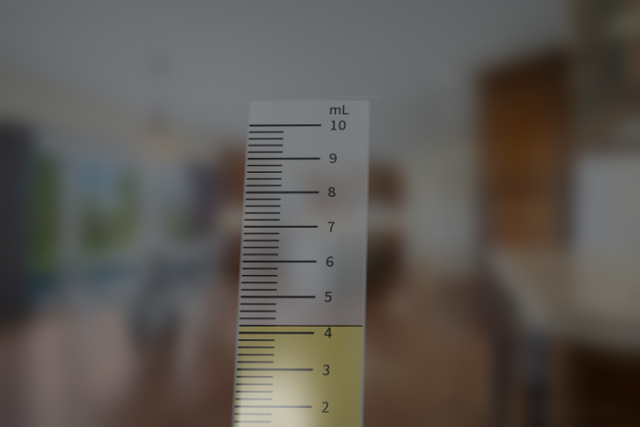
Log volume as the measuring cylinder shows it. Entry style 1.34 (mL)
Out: 4.2 (mL)
